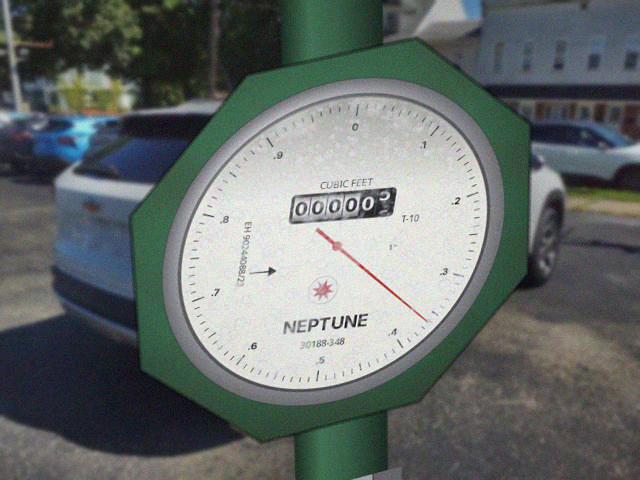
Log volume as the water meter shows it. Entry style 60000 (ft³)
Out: 5.36 (ft³)
